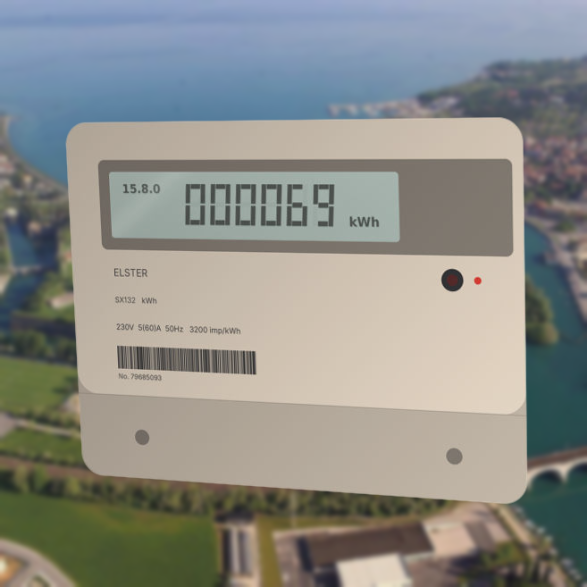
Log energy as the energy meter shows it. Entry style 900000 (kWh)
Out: 69 (kWh)
